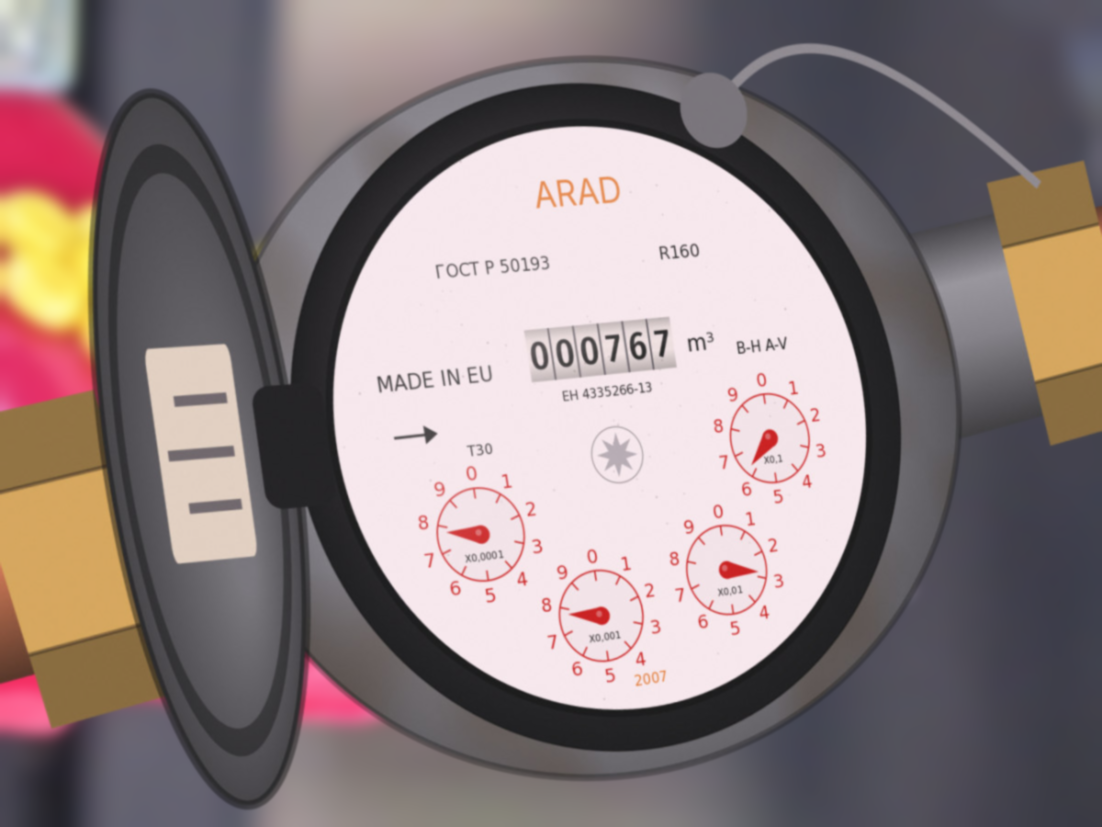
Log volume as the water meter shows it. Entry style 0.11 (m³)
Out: 767.6277 (m³)
